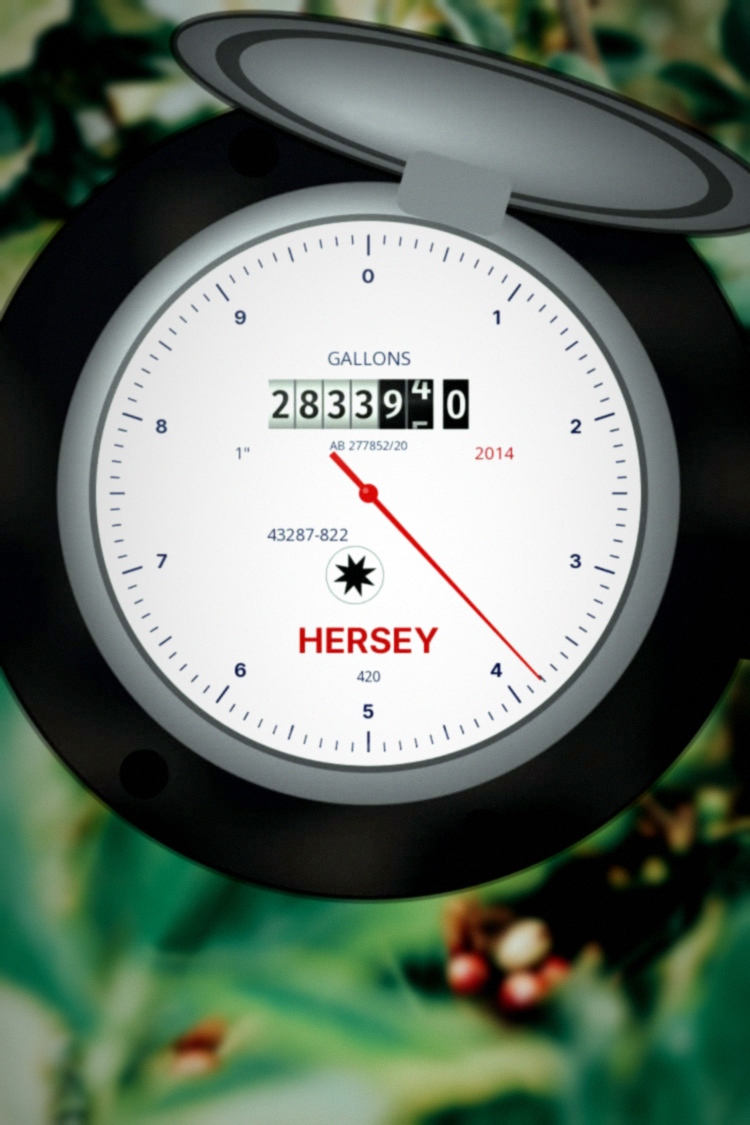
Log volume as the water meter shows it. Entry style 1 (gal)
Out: 2833943.8 (gal)
